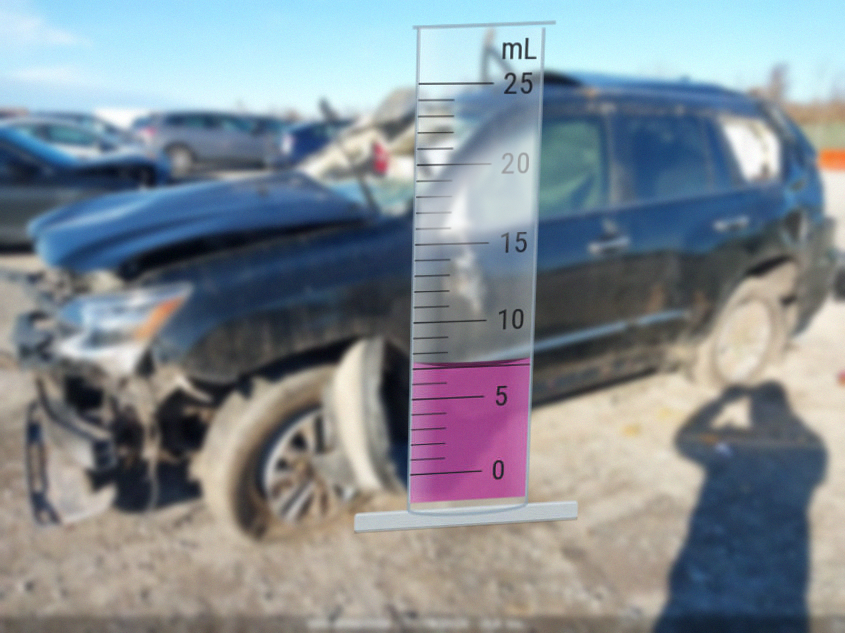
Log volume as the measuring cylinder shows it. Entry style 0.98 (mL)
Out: 7 (mL)
